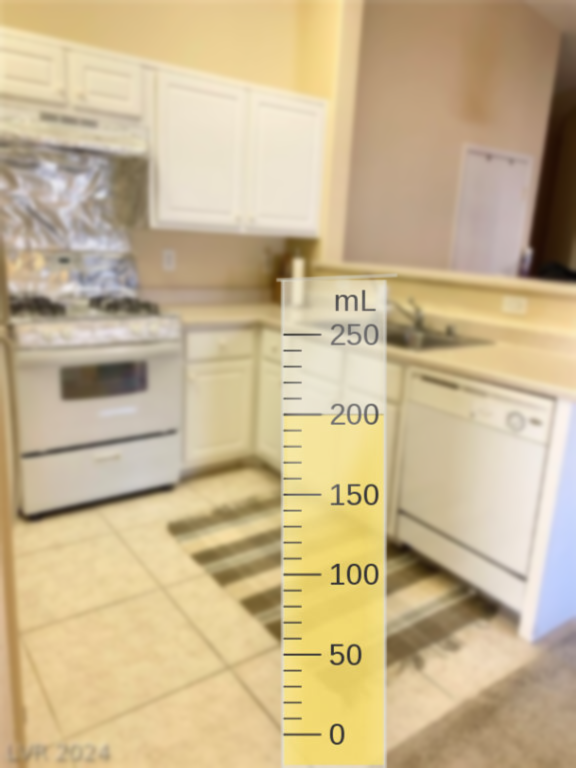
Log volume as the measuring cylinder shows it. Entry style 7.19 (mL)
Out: 200 (mL)
